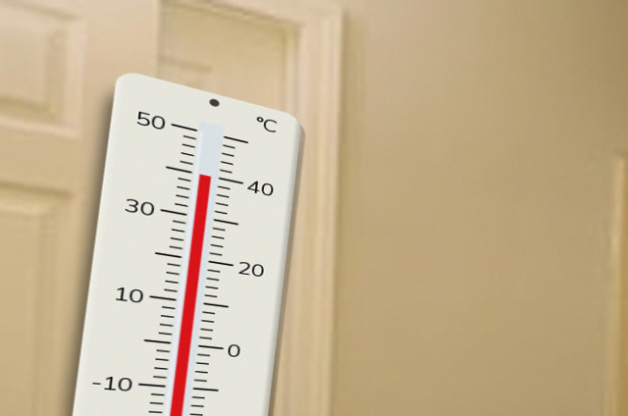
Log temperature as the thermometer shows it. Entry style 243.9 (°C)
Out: 40 (°C)
